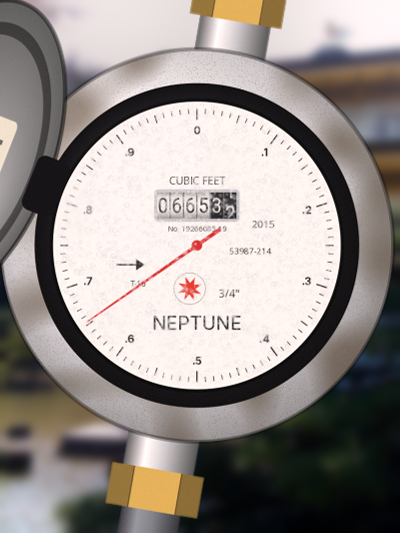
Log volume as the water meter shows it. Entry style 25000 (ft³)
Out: 66531.65 (ft³)
